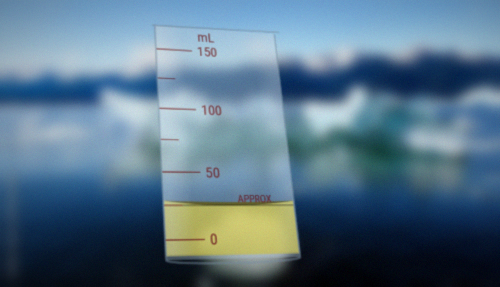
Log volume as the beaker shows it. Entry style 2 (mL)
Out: 25 (mL)
